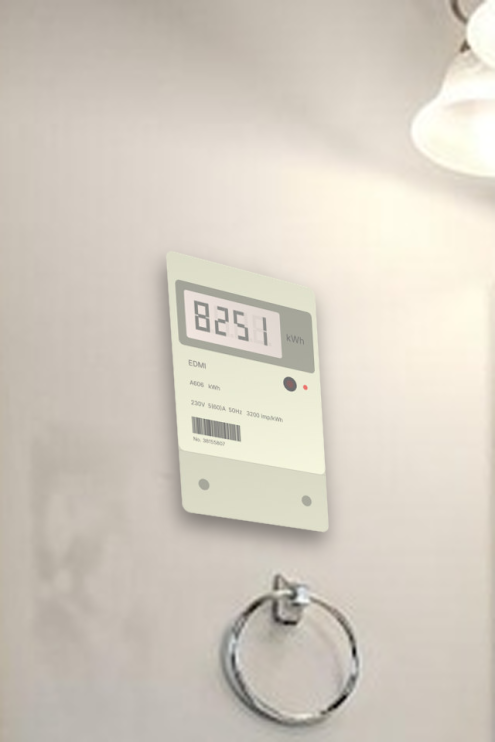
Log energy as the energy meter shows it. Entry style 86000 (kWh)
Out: 8251 (kWh)
